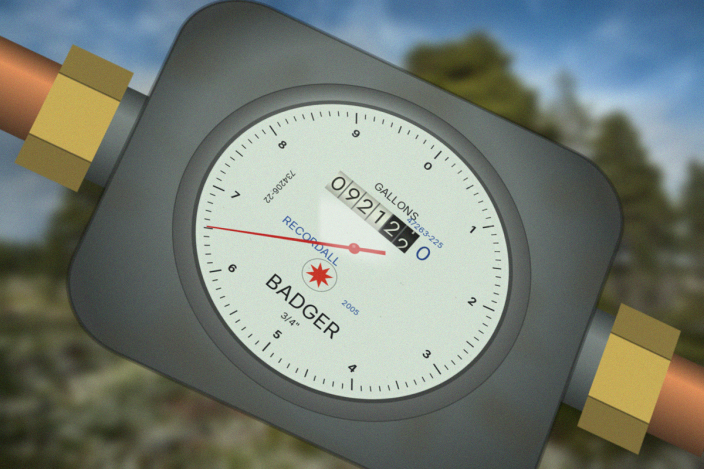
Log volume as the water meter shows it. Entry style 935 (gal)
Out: 921216.5 (gal)
